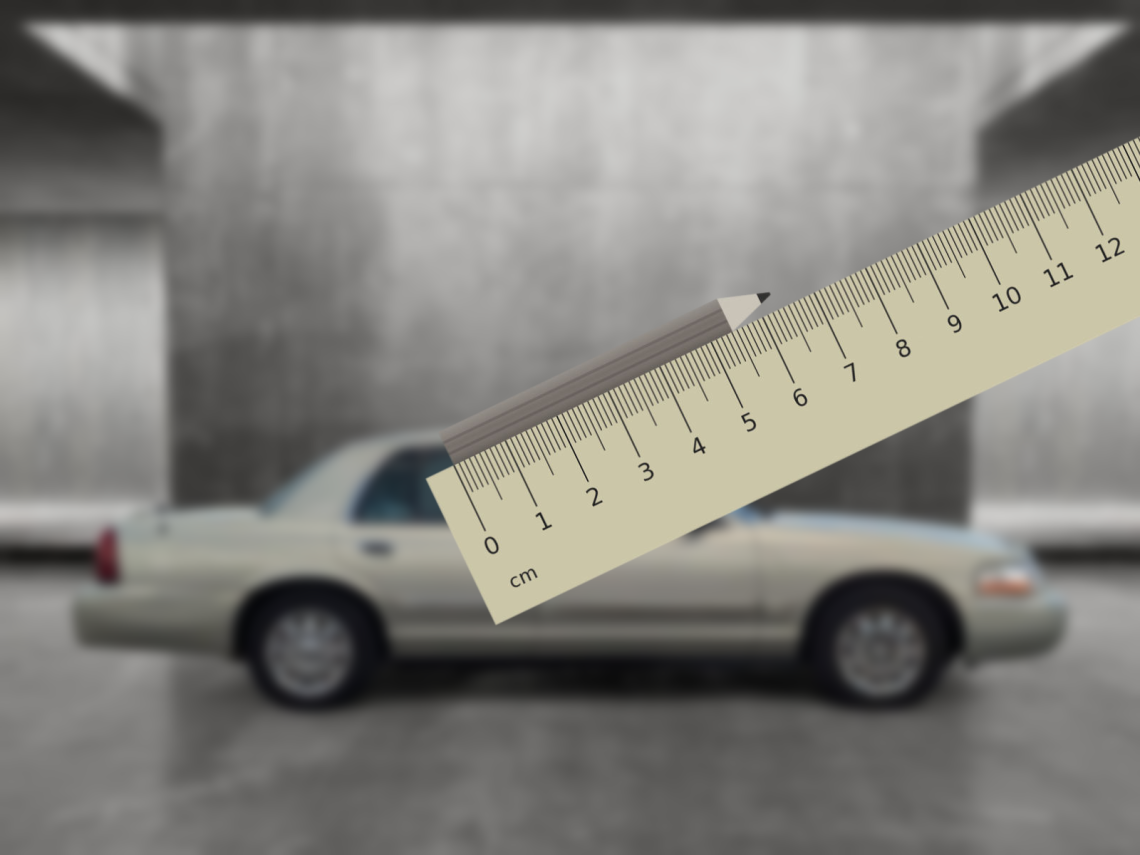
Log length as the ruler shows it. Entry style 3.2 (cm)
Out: 6.3 (cm)
